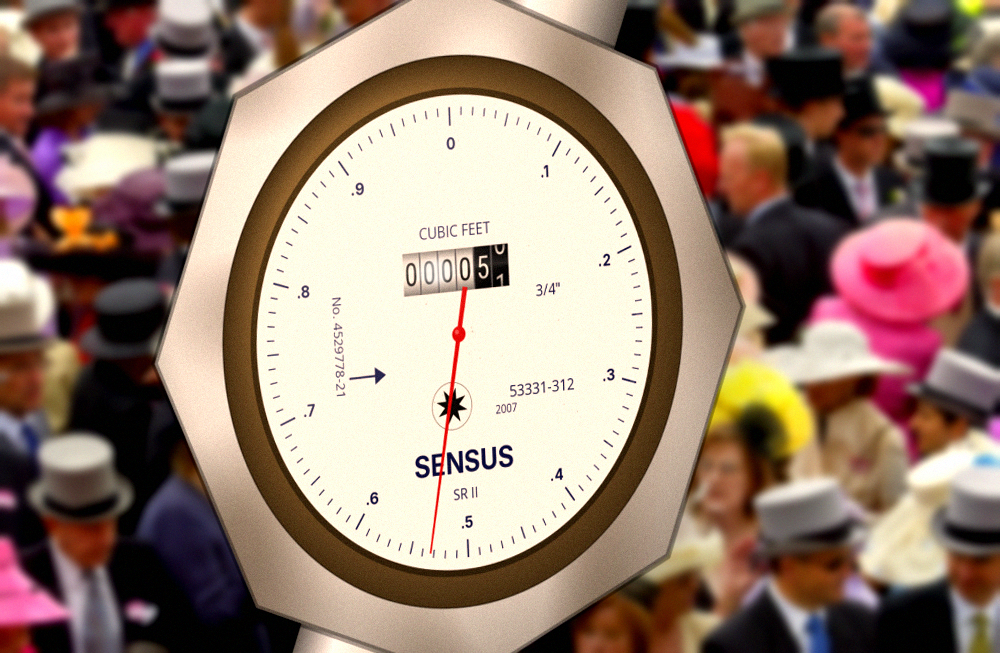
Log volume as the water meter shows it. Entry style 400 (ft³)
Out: 50.53 (ft³)
